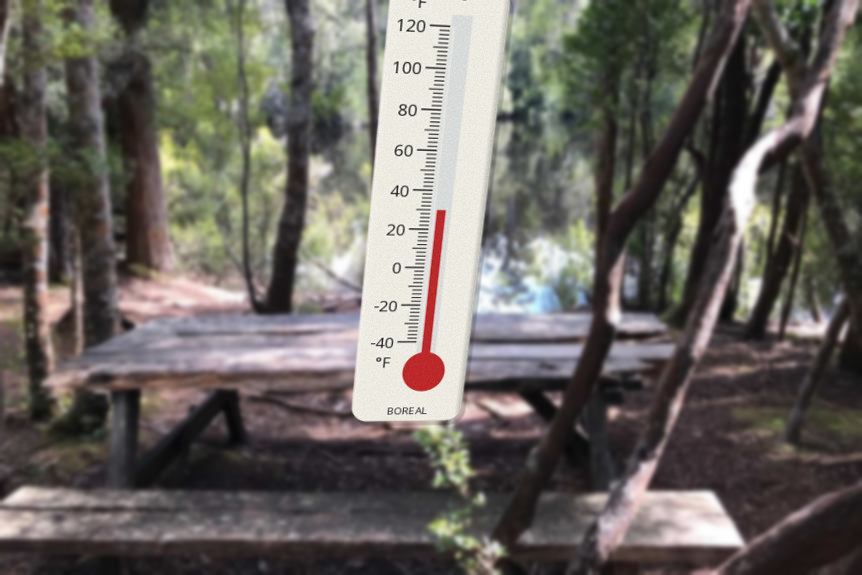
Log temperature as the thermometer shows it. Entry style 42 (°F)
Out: 30 (°F)
